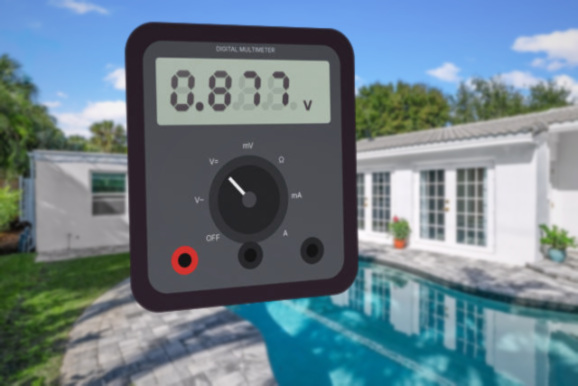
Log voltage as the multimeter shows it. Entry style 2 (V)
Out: 0.877 (V)
